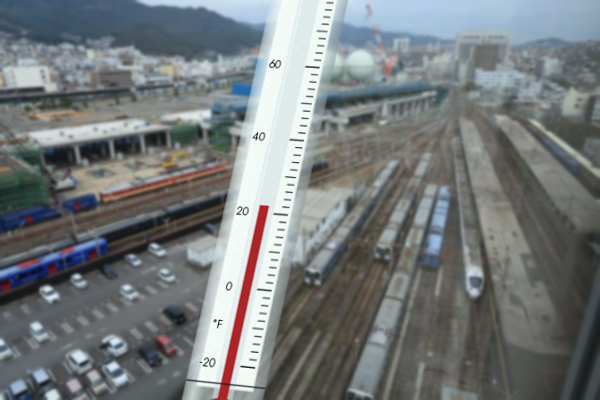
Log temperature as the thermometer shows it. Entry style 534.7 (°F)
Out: 22 (°F)
